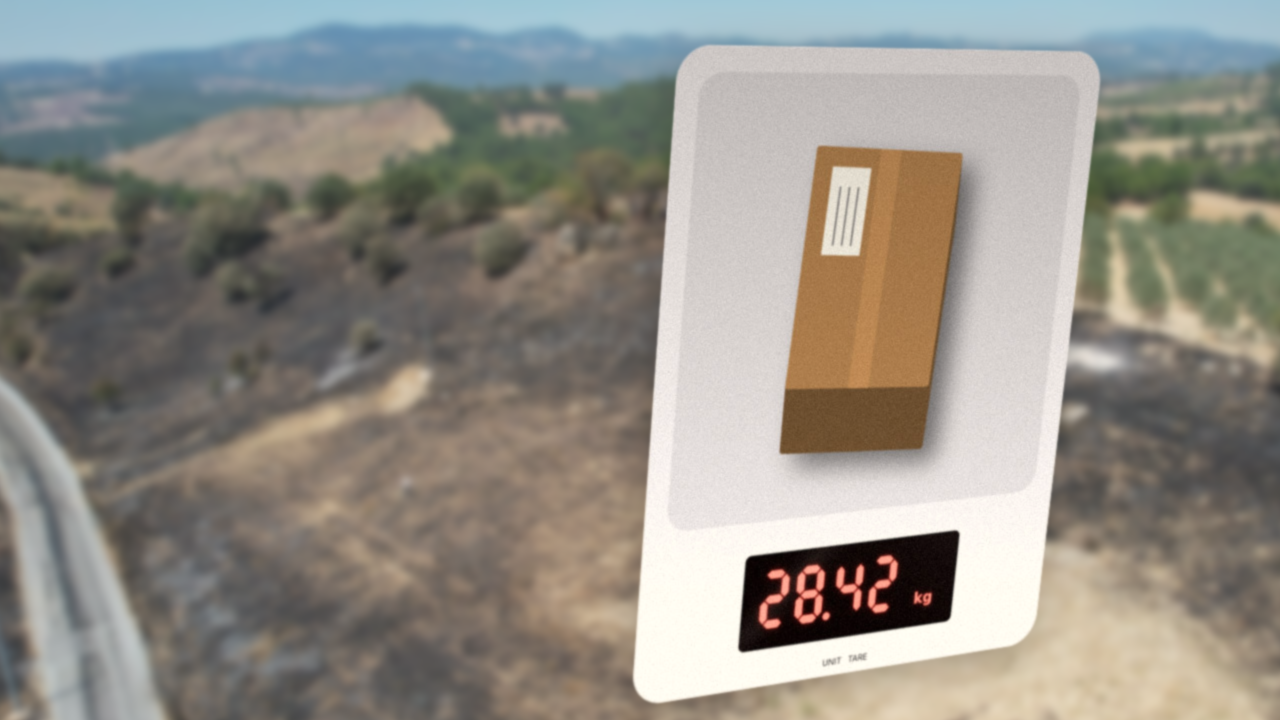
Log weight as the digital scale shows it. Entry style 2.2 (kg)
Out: 28.42 (kg)
